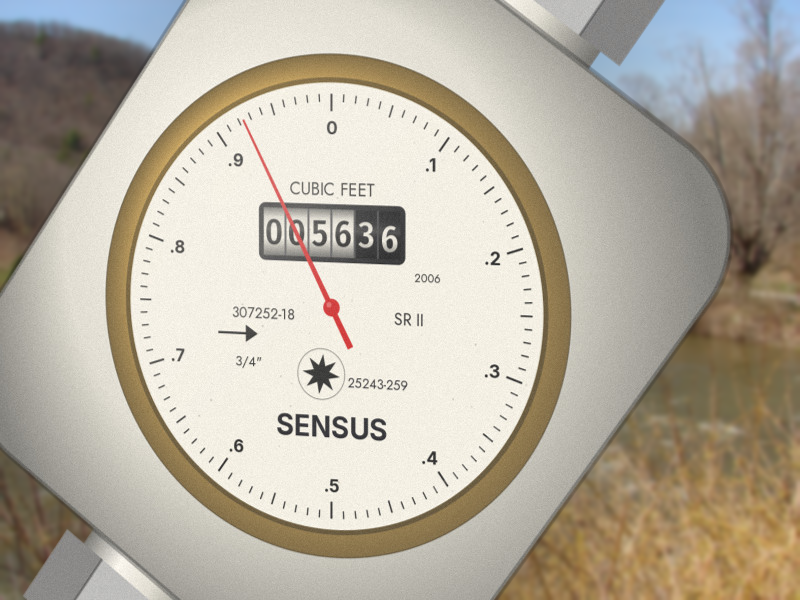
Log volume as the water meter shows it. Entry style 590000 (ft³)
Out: 5635.92 (ft³)
